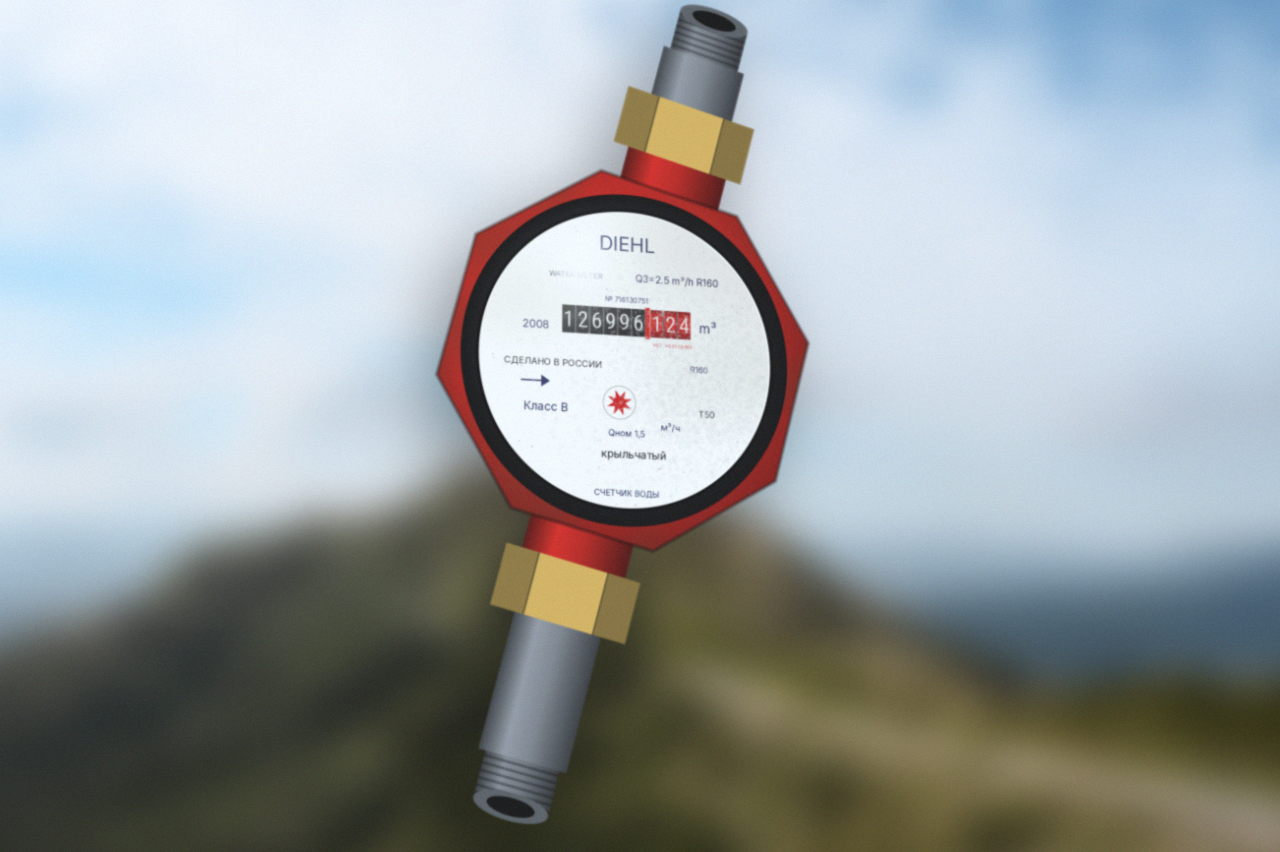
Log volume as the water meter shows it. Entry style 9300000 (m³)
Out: 126996.124 (m³)
